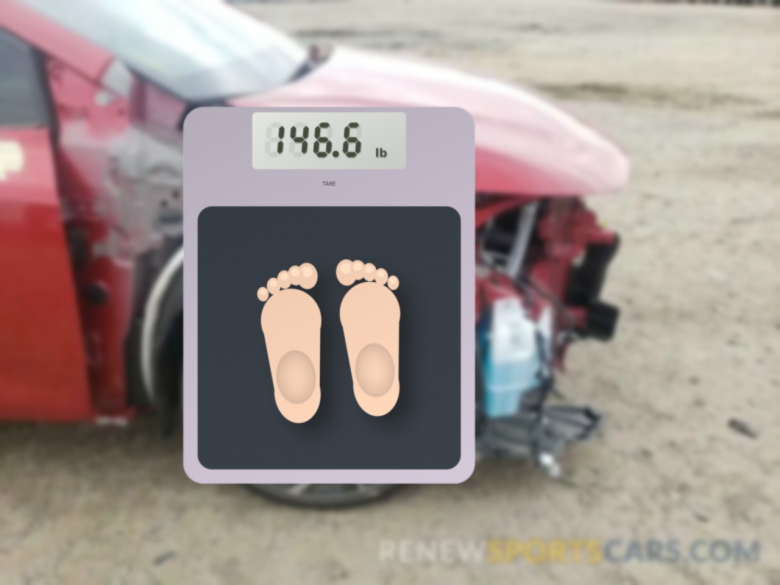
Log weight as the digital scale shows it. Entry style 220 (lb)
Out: 146.6 (lb)
